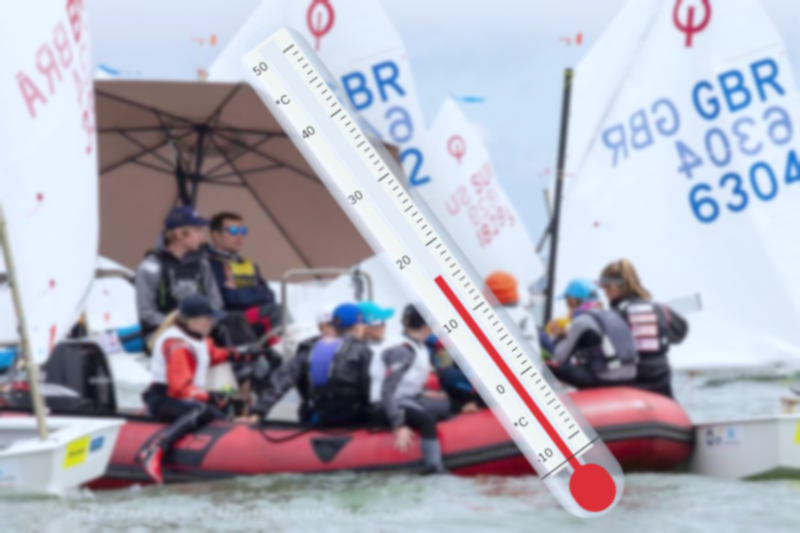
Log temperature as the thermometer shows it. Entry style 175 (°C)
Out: 16 (°C)
